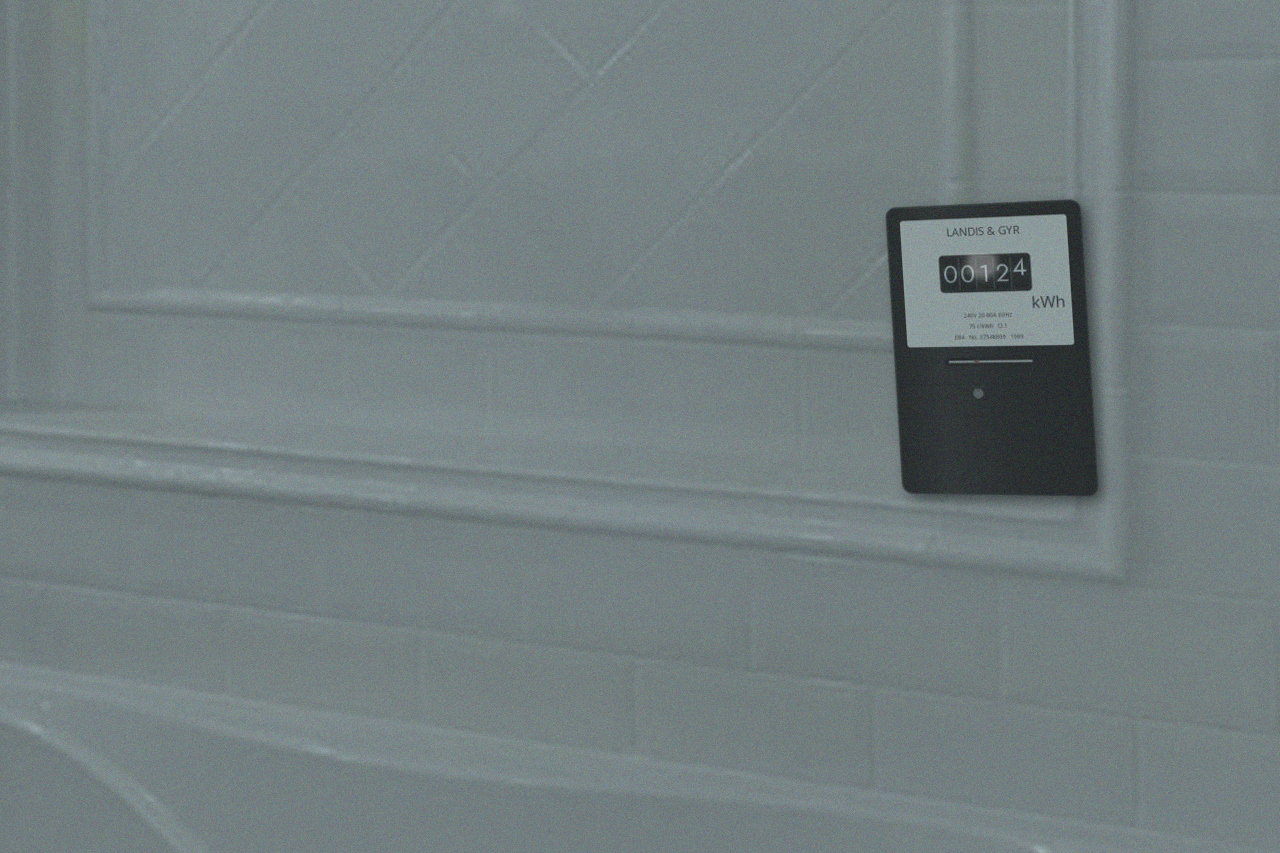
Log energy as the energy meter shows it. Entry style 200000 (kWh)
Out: 124 (kWh)
